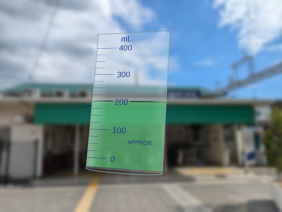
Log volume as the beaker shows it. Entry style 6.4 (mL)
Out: 200 (mL)
